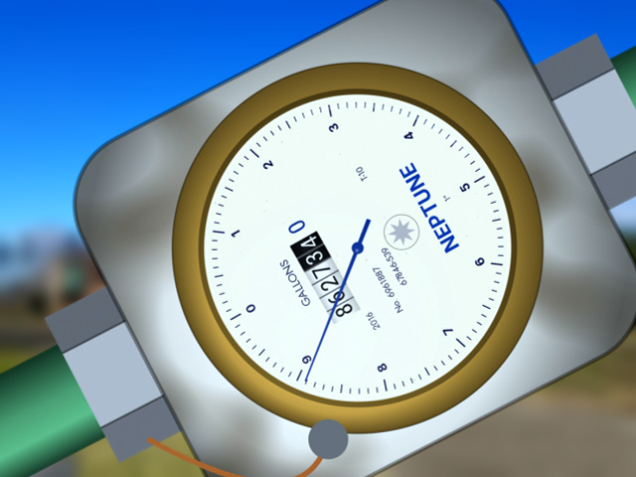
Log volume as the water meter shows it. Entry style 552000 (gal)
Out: 8627338.9 (gal)
